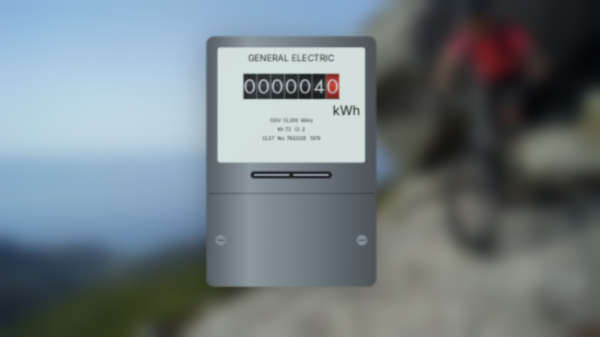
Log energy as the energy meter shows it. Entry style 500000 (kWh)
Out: 4.0 (kWh)
